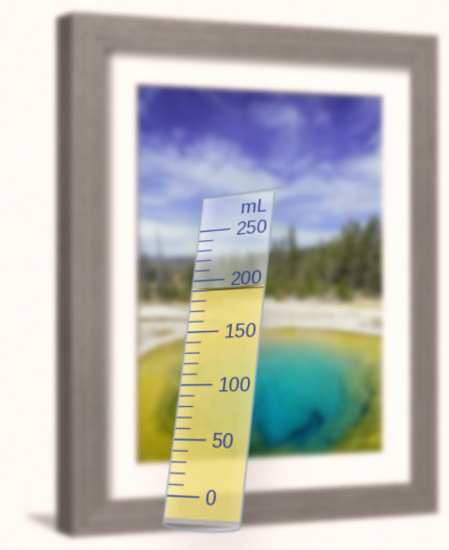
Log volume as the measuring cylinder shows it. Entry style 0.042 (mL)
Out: 190 (mL)
